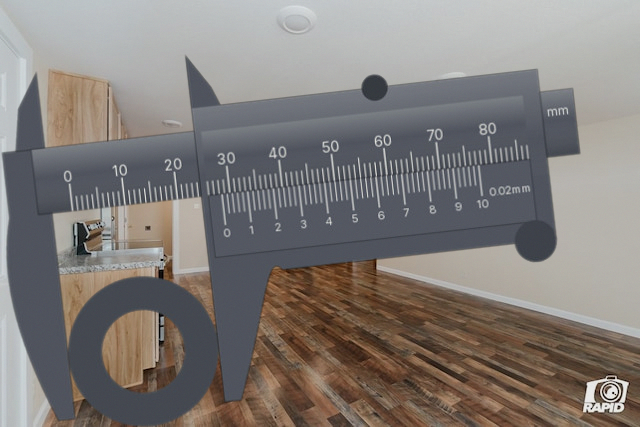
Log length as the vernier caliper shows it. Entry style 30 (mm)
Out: 28.5 (mm)
